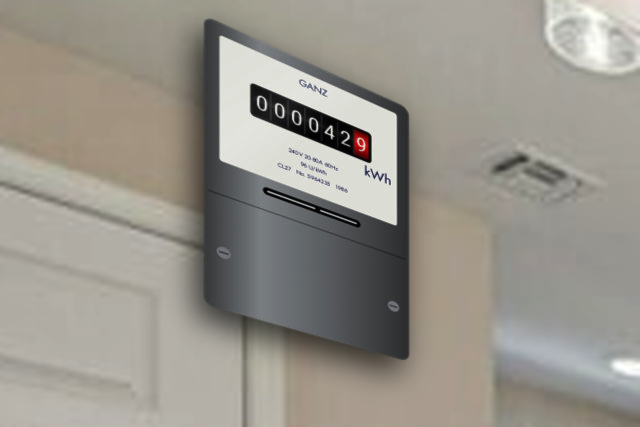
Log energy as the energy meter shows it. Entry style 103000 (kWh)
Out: 42.9 (kWh)
